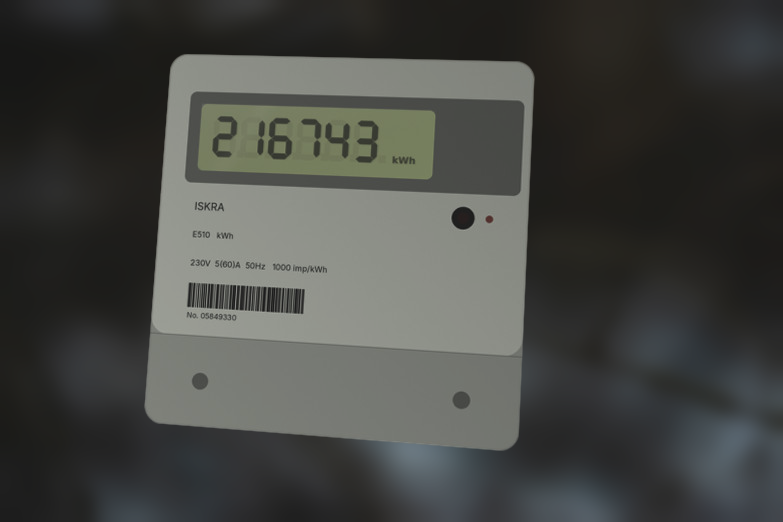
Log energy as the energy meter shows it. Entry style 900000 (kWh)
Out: 216743 (kWh)
